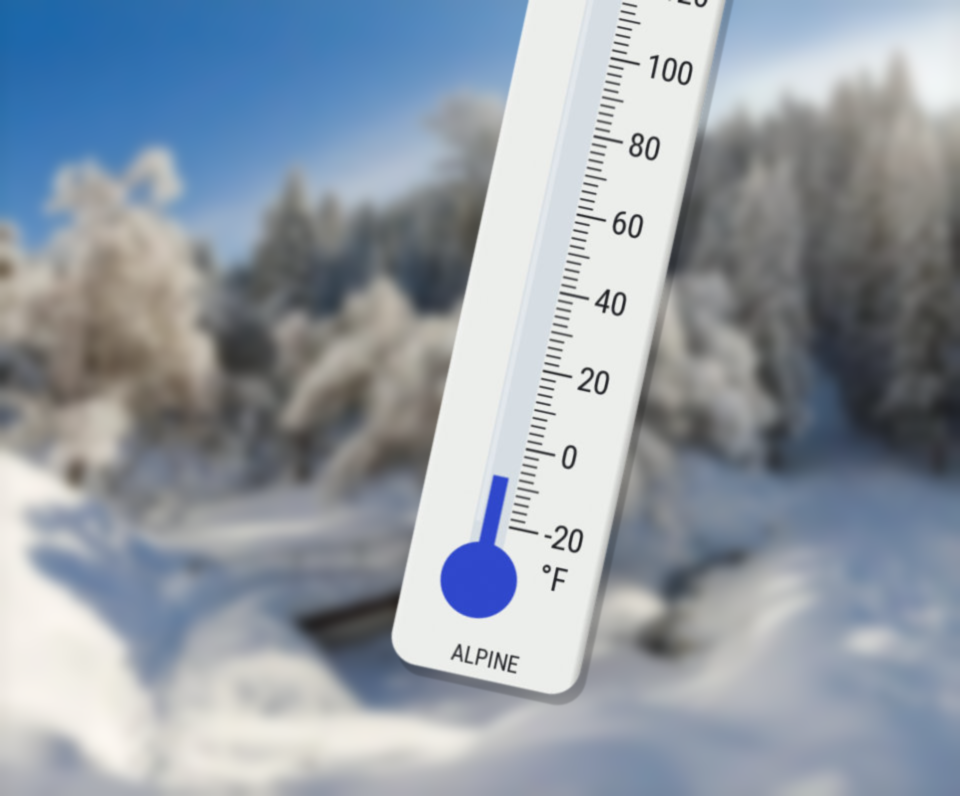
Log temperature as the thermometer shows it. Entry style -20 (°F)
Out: -8 (°F)
